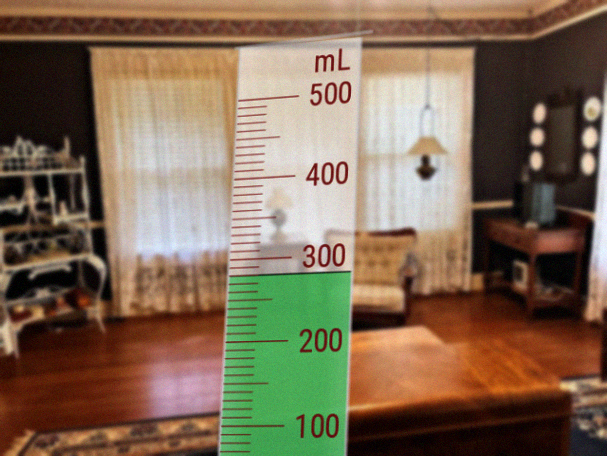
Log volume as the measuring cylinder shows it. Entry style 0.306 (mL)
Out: 280 (mL)
